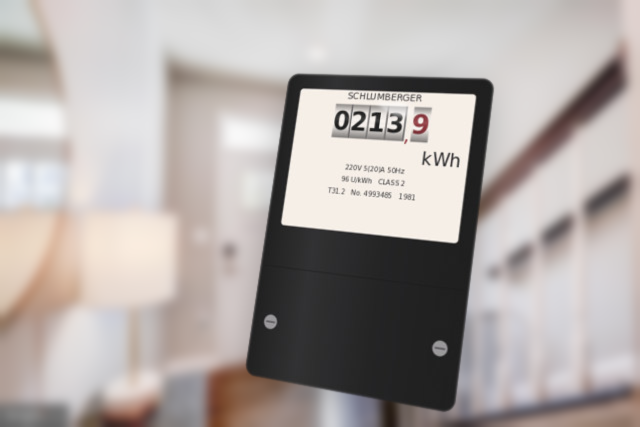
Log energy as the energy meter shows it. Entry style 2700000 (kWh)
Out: 213.9 (kWh)
